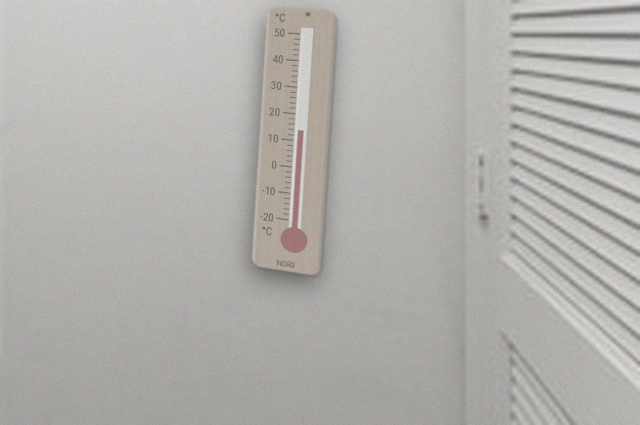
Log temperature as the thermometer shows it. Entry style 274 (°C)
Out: 14 (°C)
